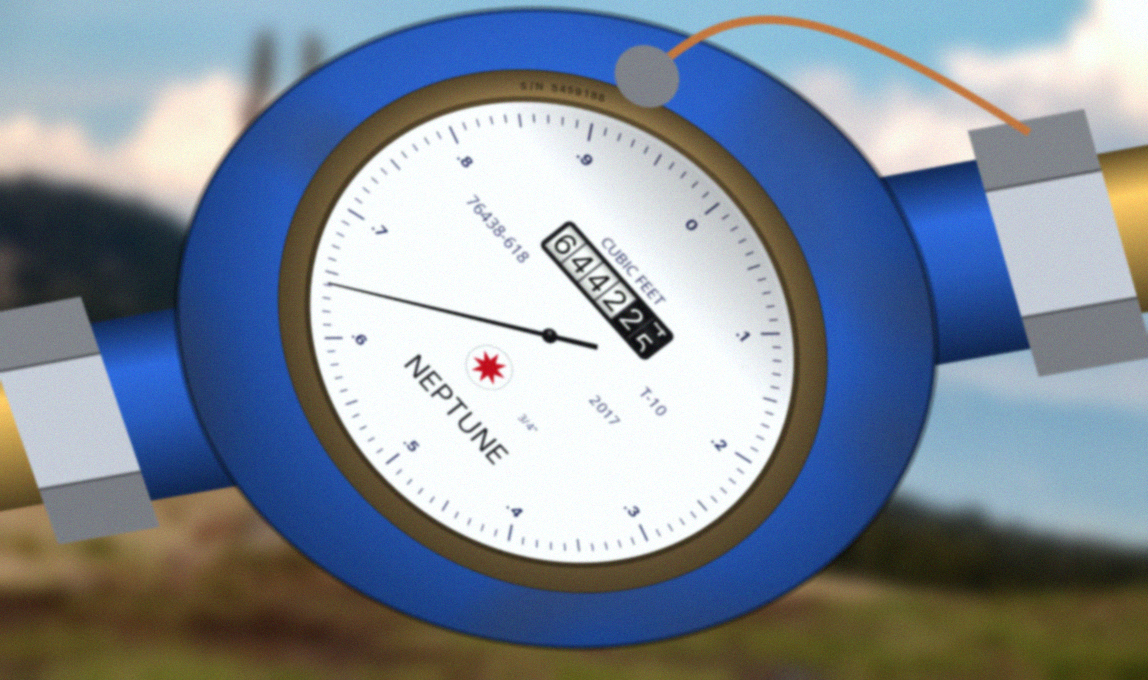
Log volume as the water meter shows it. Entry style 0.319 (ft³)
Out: 644224.64 (ft³)
